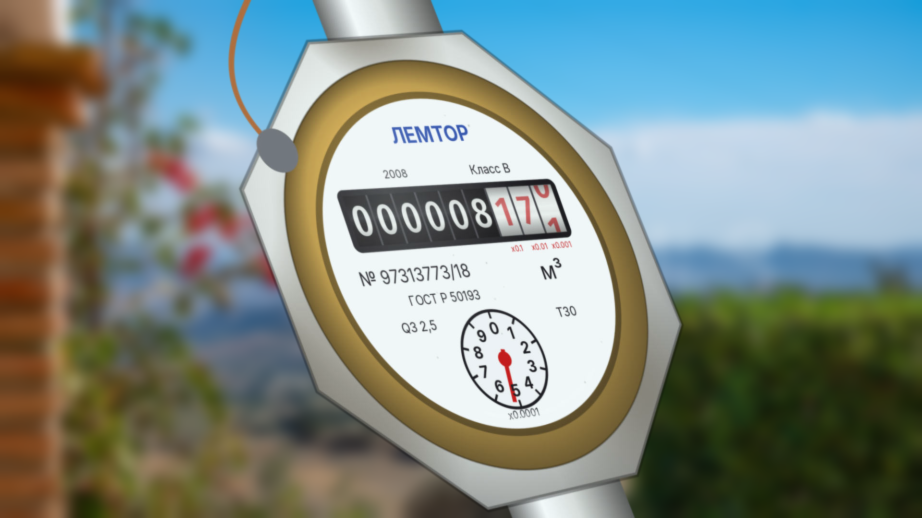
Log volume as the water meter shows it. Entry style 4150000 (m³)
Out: 8.1705 (m³)
